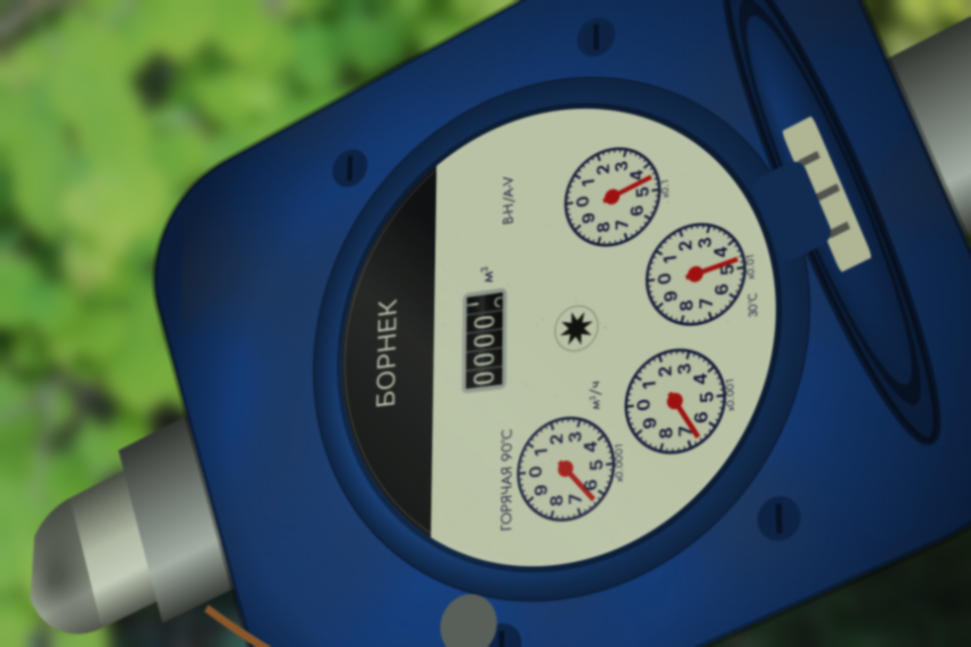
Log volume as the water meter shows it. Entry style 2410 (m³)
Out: 1.4466 (m³)
